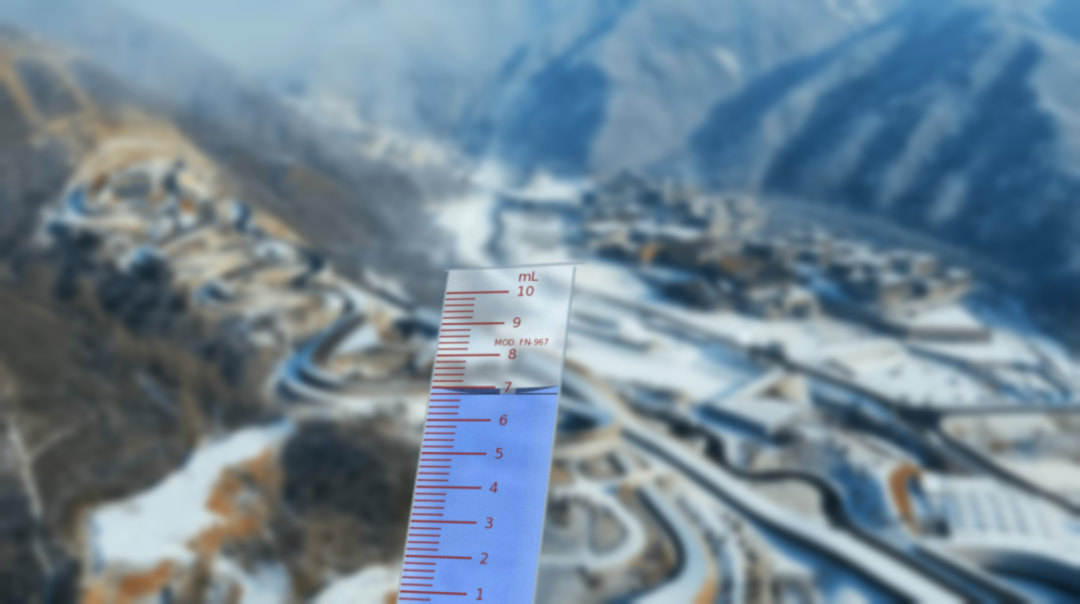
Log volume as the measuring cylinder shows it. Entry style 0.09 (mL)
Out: 6.8 (mL)
